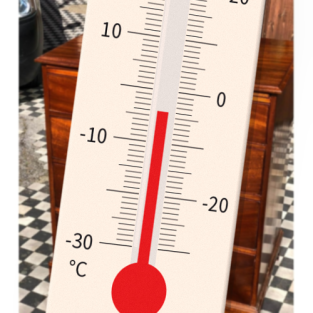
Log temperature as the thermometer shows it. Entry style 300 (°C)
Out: -4 (°C)
